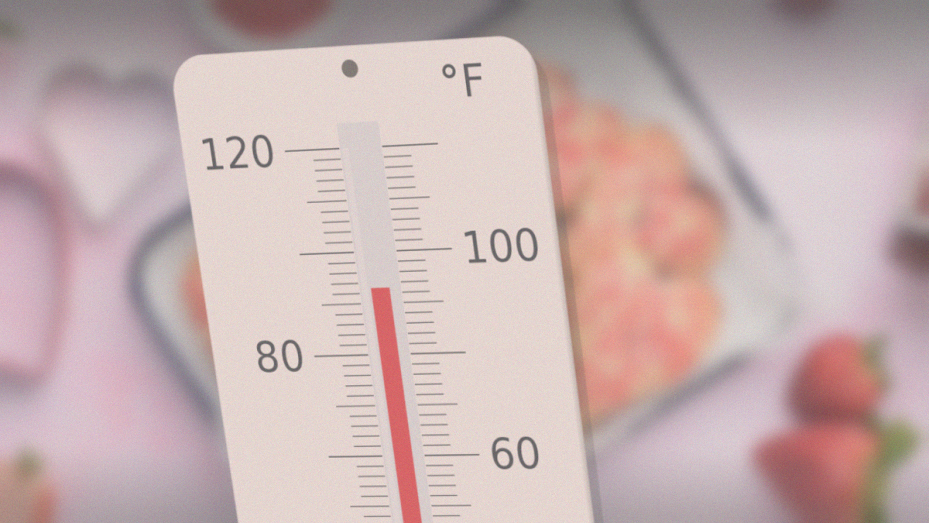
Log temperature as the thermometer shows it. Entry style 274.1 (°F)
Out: 93 (°F)
